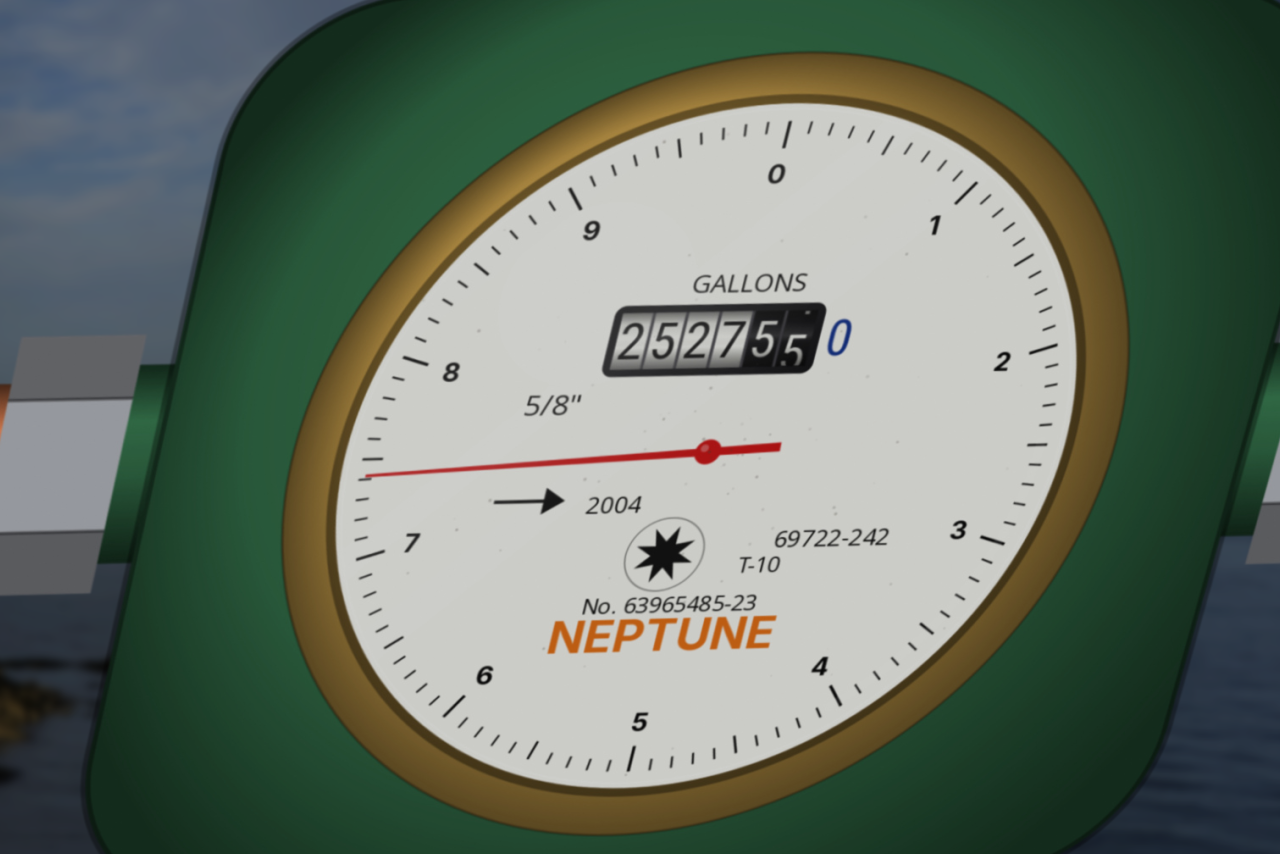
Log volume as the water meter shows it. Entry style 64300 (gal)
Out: 2527547.4 (gal)
